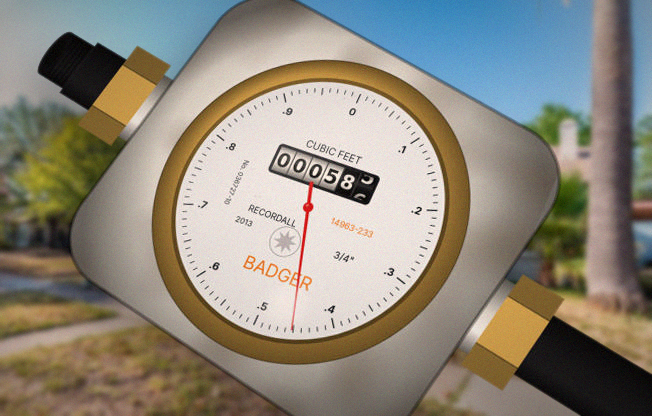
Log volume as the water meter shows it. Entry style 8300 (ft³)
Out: 585.45 (ft³)
